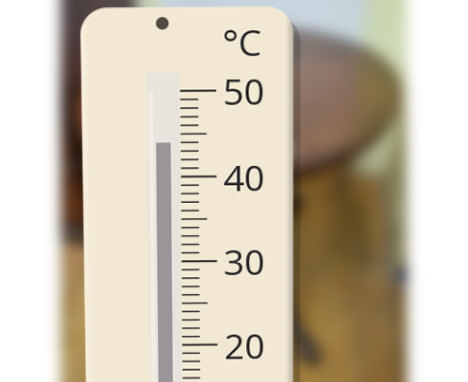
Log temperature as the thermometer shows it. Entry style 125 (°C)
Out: 44 (°C)
